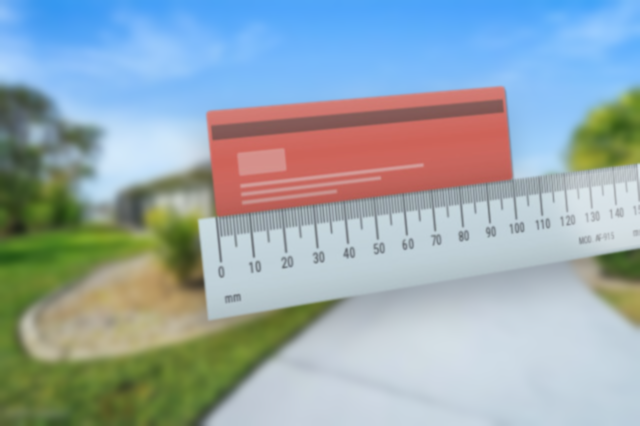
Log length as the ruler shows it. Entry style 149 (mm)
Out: 100 (mm)
